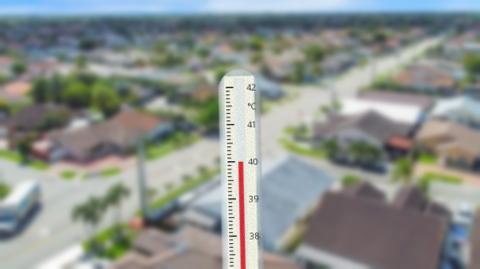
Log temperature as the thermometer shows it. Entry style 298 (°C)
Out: 40 (°C)
